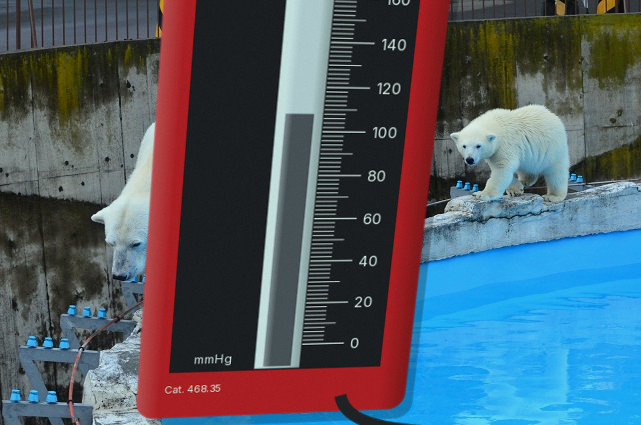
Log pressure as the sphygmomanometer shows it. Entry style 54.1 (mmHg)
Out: 108 (mmHg)
